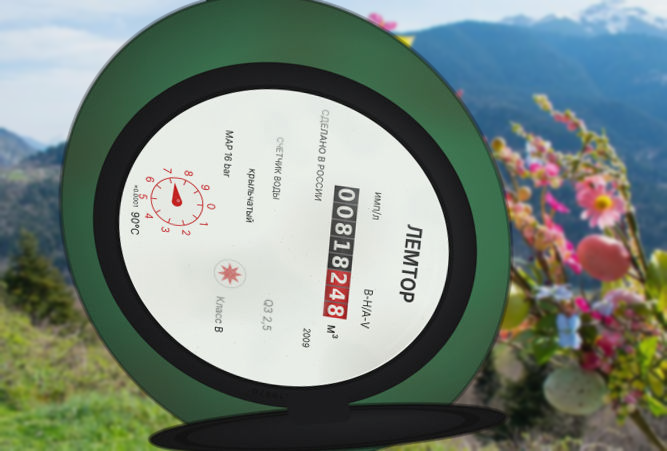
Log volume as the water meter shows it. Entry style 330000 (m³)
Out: 818.2487 (m³)
